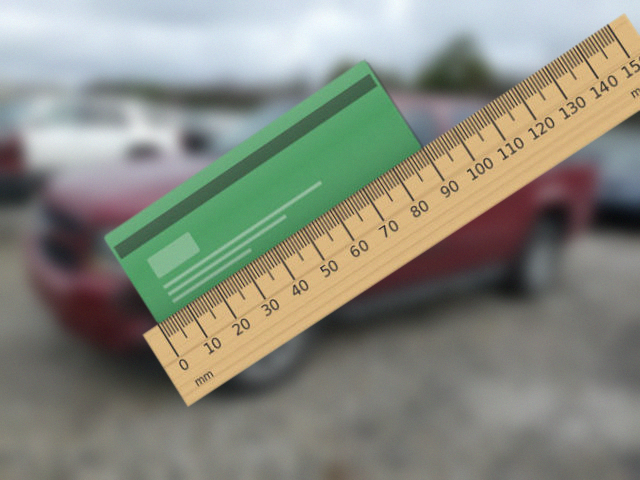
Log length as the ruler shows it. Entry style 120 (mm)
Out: 90 (mm)
